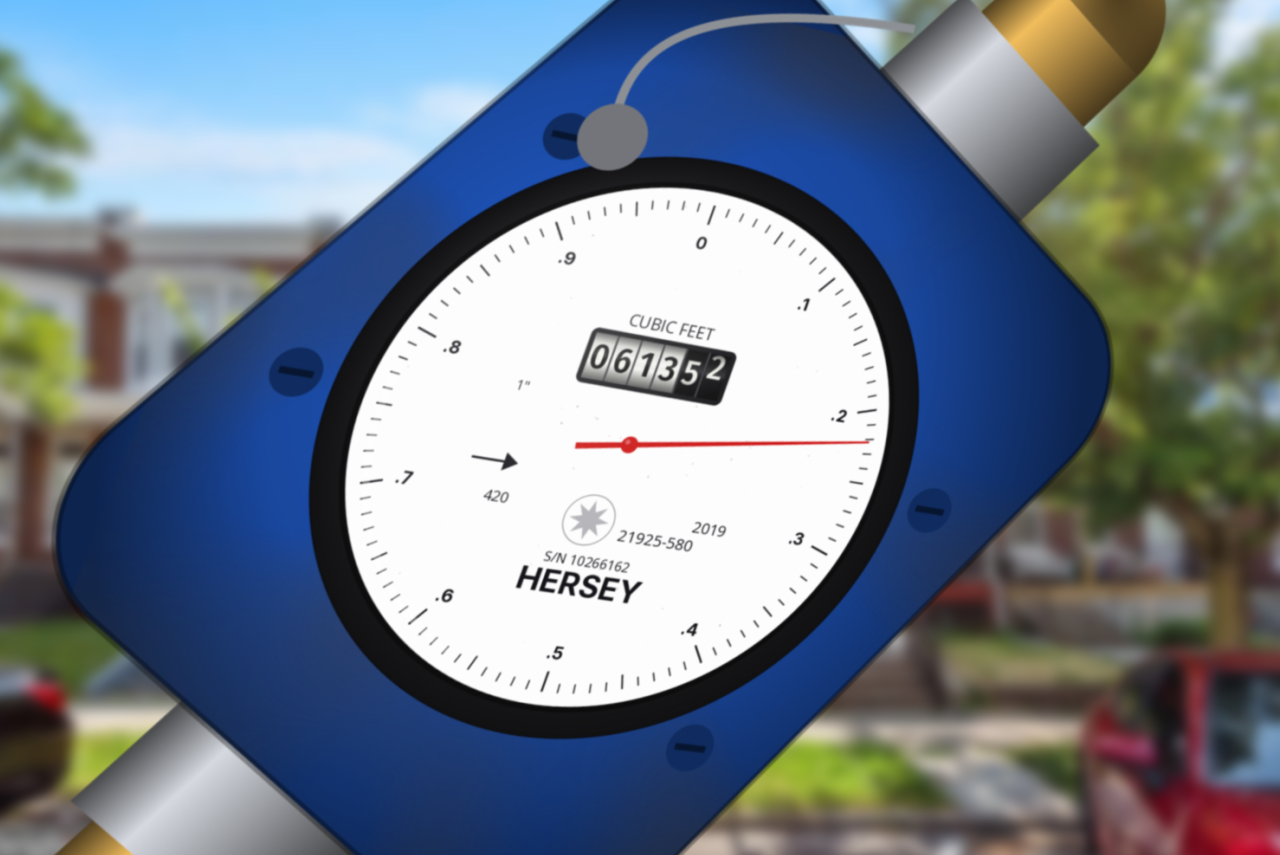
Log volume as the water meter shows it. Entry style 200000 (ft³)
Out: 61352.22 (ft³)
